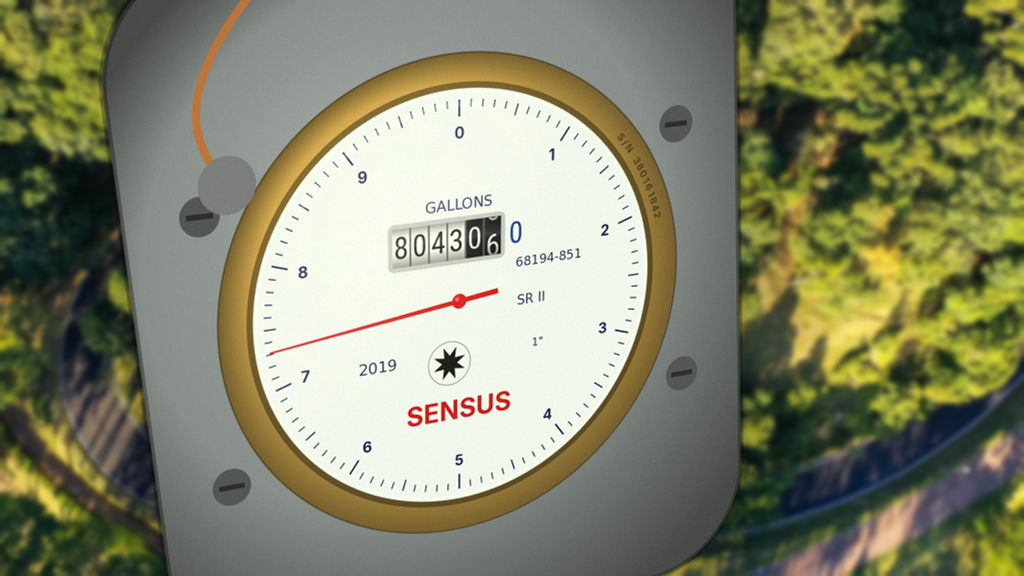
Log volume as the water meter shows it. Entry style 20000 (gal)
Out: 8043057.3 (gal)
